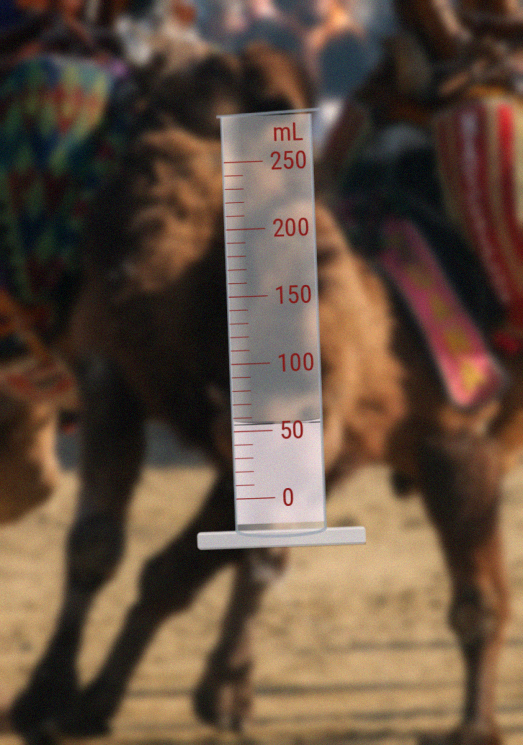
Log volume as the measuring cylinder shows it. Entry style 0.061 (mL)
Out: 55 (mL)
